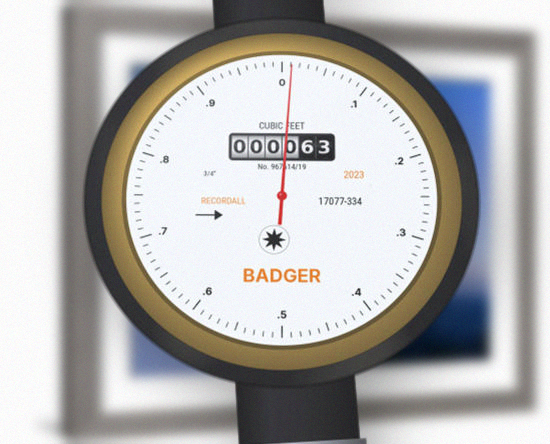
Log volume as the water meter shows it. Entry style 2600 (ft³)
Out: 63.01 (ft³)
